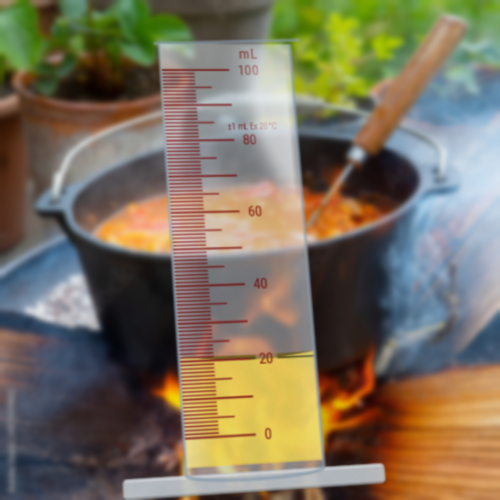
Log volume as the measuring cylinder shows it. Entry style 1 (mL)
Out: 20 (mL)
